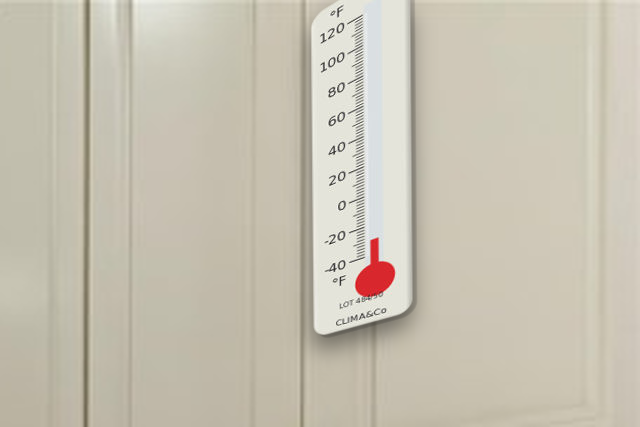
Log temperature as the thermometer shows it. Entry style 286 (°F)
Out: -30 (°F)
